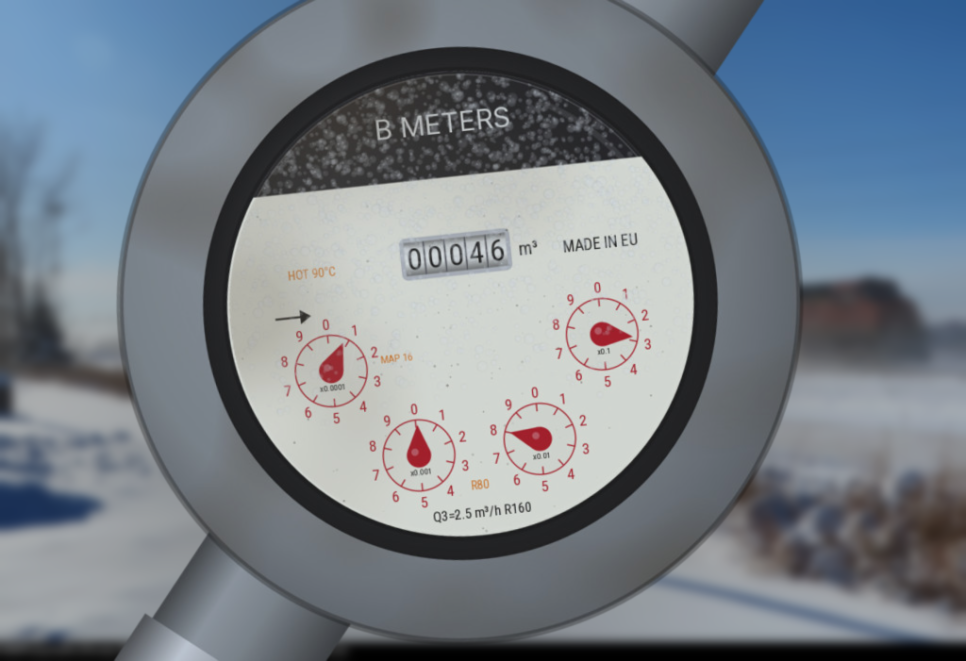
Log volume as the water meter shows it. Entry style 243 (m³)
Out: 46.2800 (m³)
